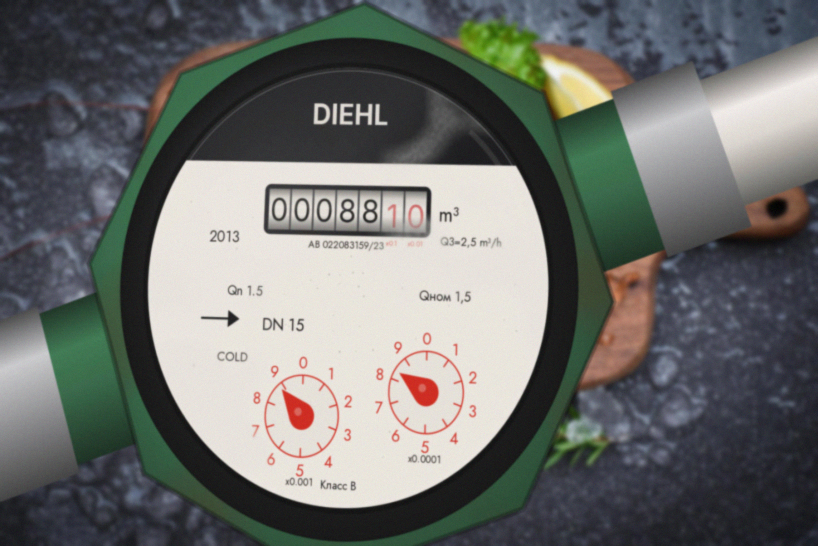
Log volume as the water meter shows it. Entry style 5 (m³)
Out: 88.0988 (m³)
